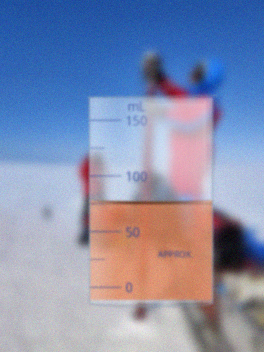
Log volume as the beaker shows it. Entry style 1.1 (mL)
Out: 75 (mL)
